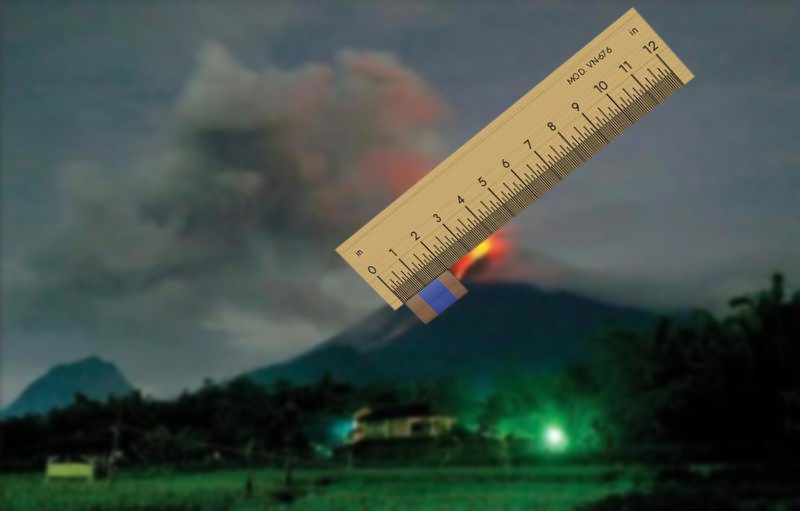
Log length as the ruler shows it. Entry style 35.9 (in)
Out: 2 (in)
